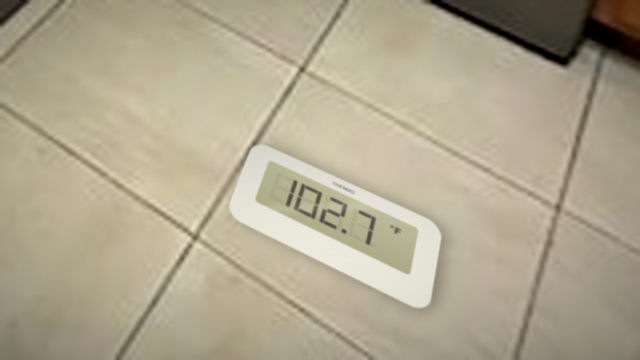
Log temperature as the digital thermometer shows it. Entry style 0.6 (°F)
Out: 102.7 (°F)
